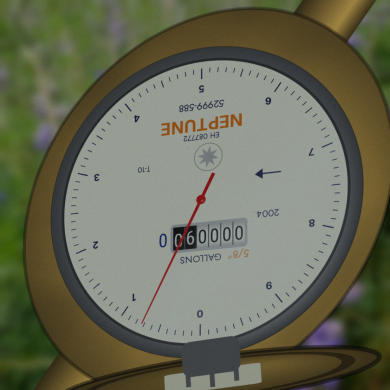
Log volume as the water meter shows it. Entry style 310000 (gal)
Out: 900.7 (gal)
